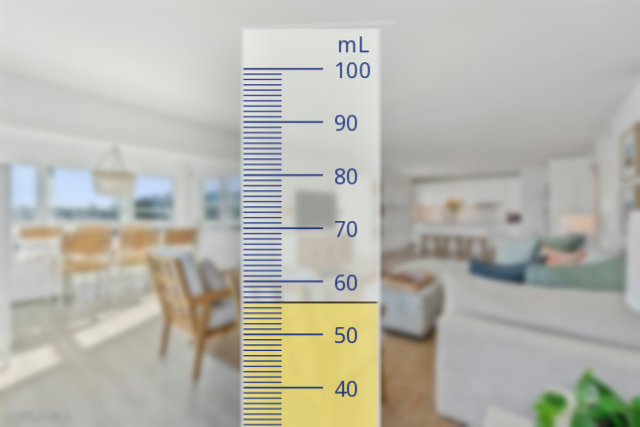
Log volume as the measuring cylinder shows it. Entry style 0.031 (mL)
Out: 56 (mL)
